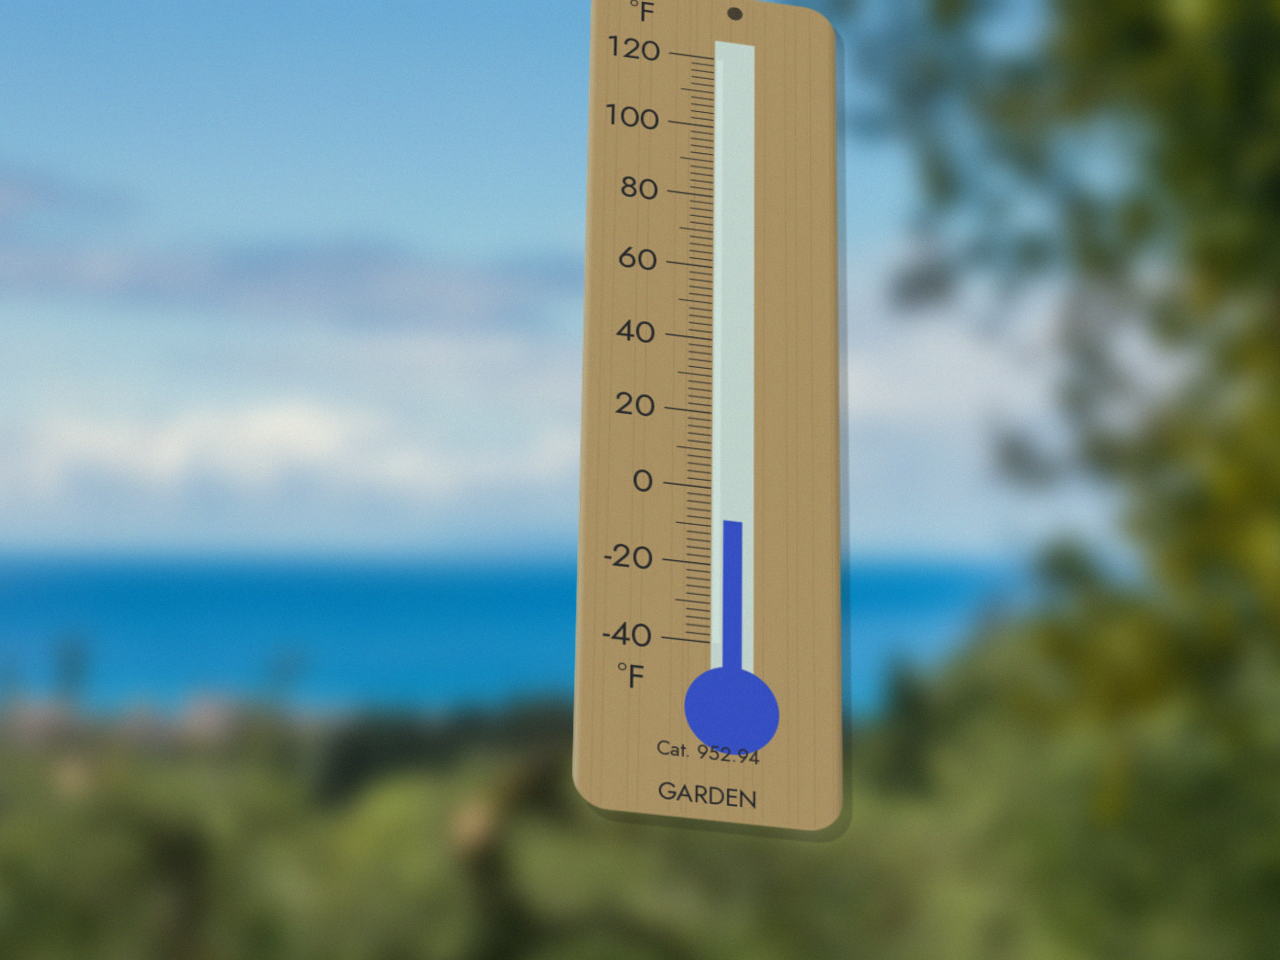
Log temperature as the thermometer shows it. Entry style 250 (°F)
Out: -8 (°F)
